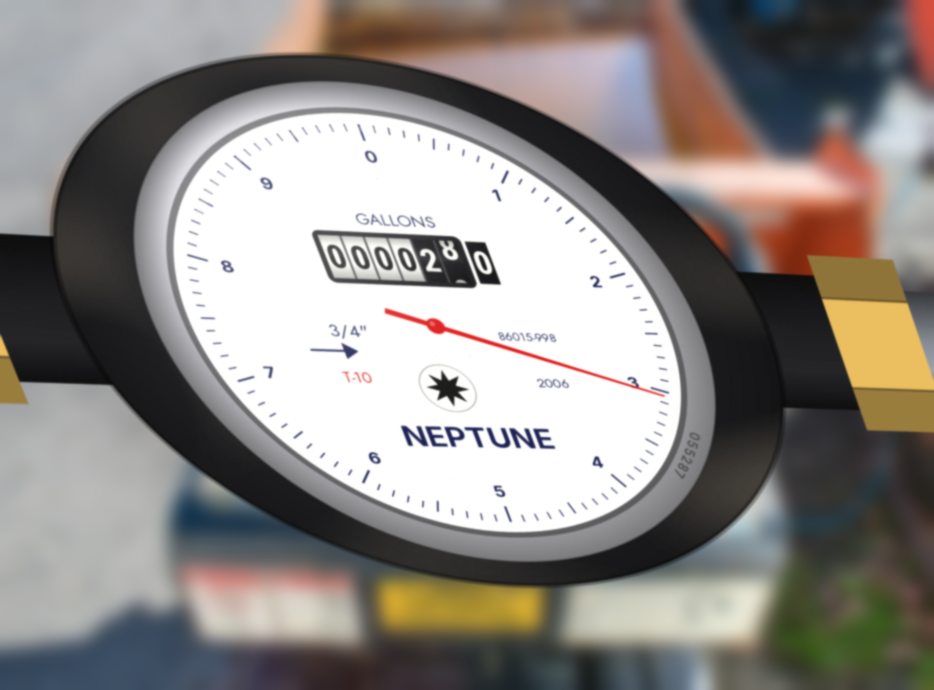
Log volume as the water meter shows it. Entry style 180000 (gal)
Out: 283.0 (gal)
